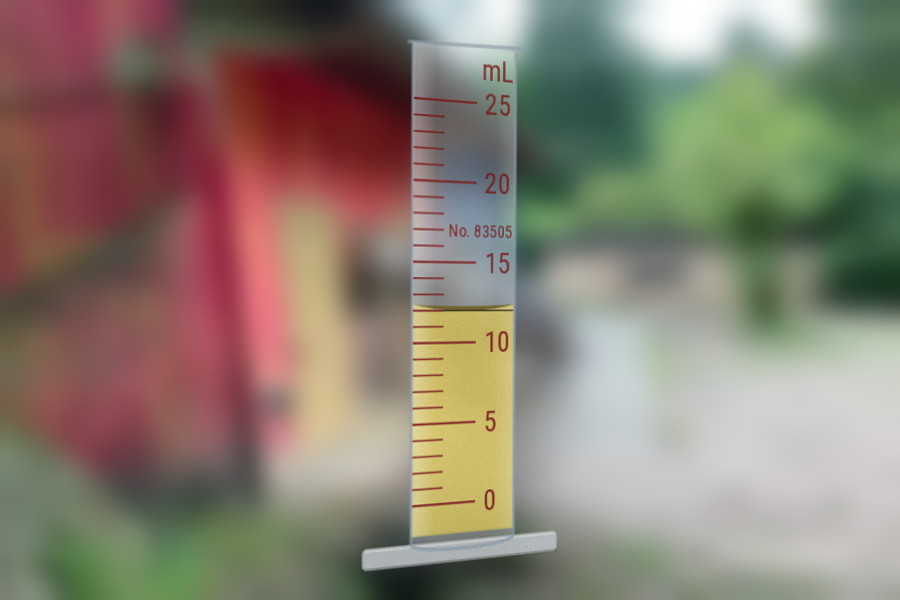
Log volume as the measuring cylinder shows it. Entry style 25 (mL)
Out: 12 (mL)
